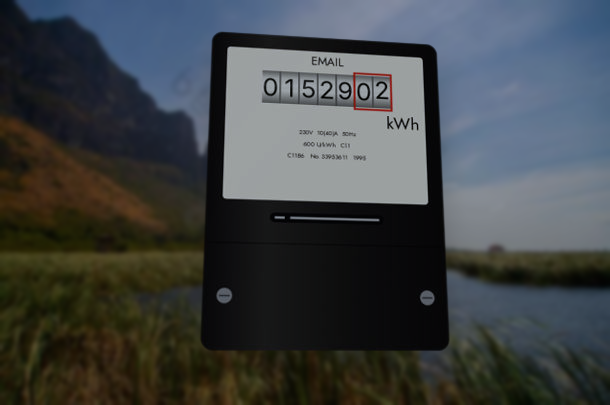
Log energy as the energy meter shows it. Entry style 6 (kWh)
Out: 1529.02 (kWh)
